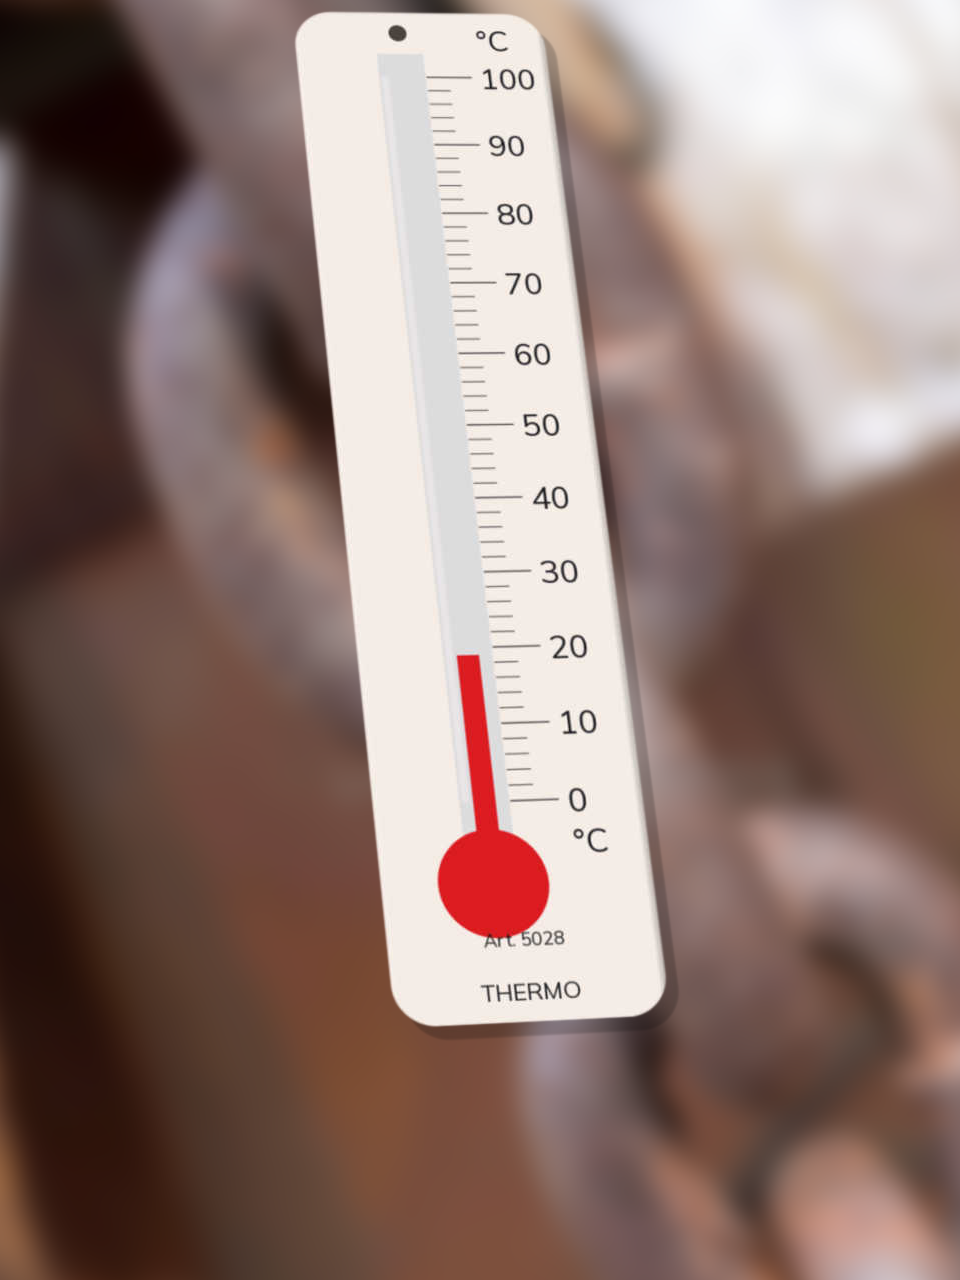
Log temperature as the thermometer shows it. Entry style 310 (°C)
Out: 19 (°C)
